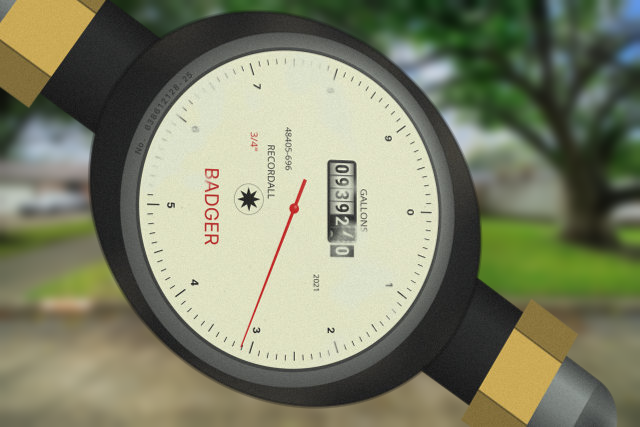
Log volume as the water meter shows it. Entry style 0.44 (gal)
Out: 939273.1 (gal)
